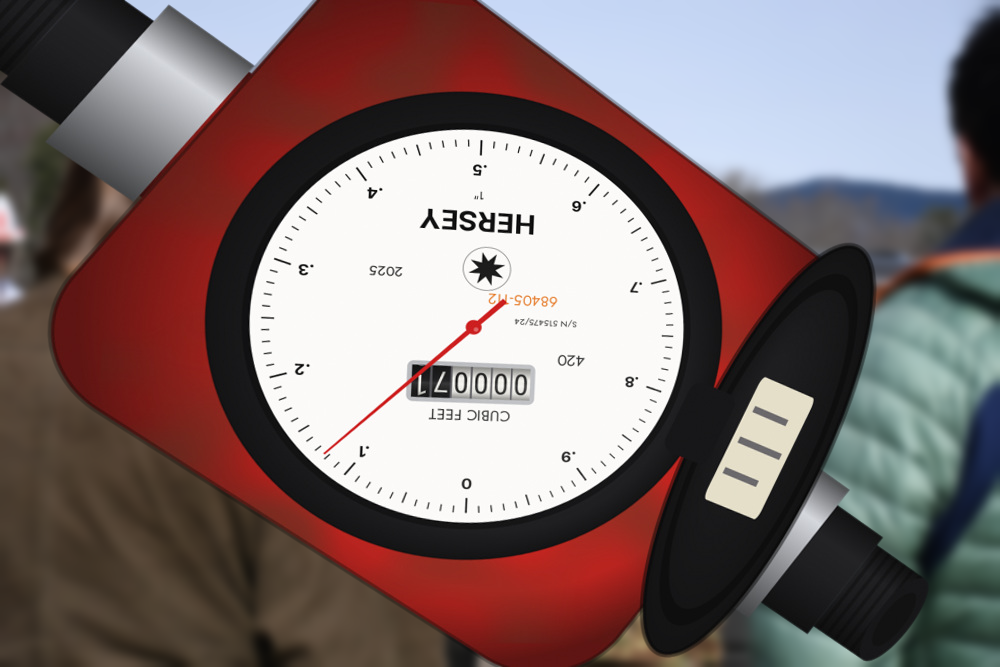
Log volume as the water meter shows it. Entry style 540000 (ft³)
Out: 71.12 (ft³)
